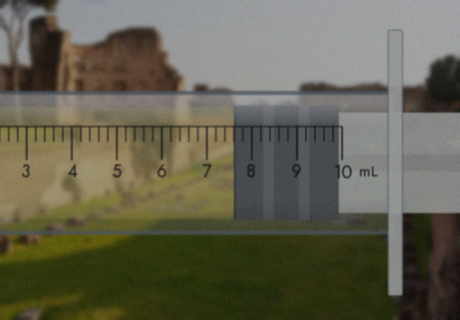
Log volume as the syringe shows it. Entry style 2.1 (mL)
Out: 7.6 (mL)
